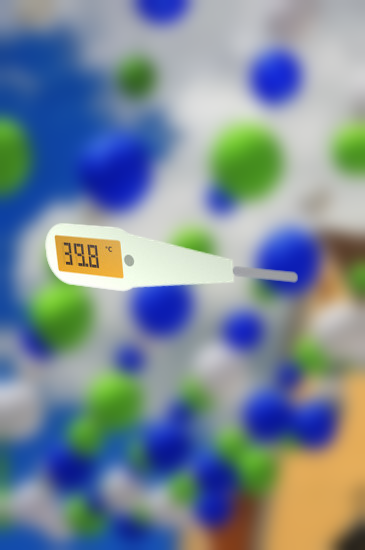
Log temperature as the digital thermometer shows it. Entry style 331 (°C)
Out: 39.8 (°C)
